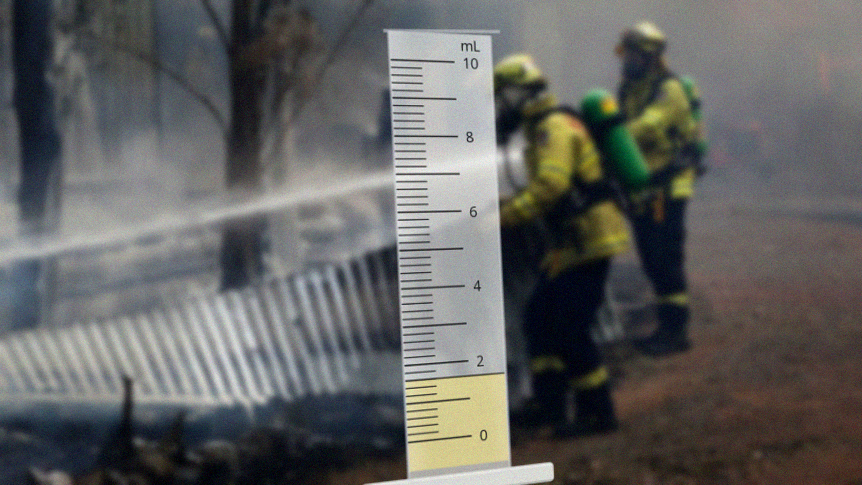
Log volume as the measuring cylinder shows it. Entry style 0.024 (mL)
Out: 1.6 (mL)
